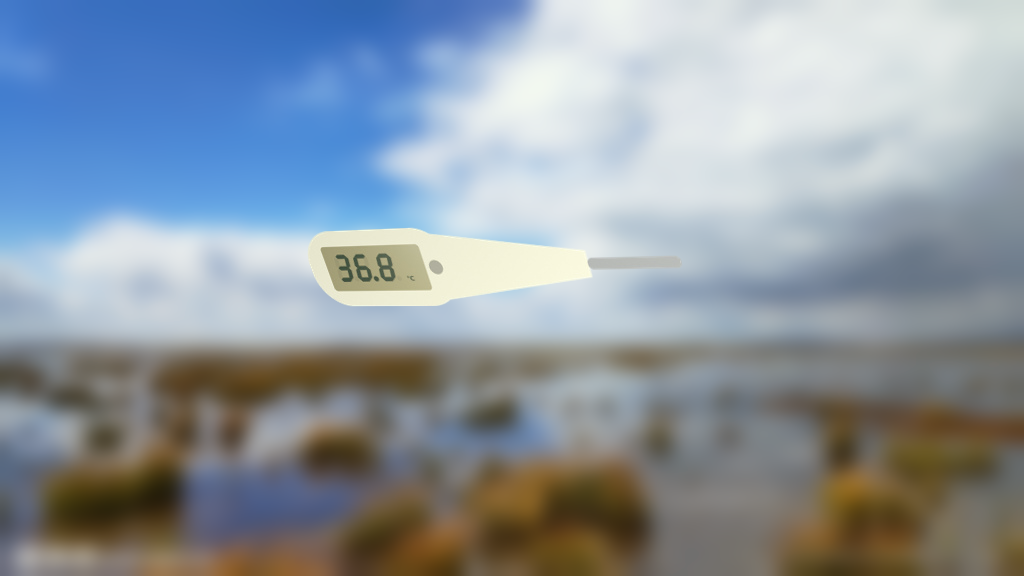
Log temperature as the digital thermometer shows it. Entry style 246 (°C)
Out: 36.8 (°C)
